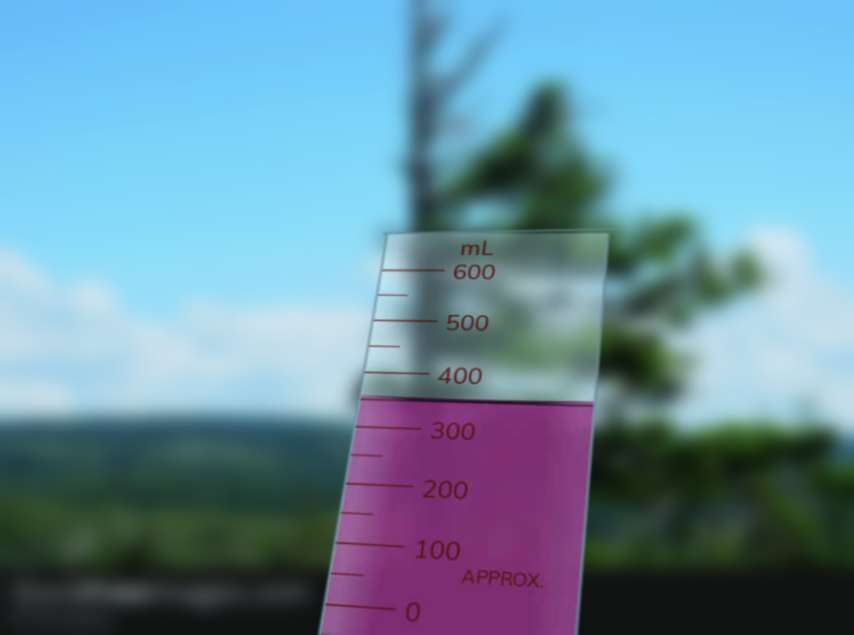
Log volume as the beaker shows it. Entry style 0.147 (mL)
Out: 350 (mL)
